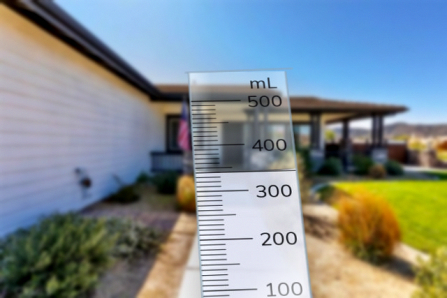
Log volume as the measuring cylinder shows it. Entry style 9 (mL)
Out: 340 (mL)
